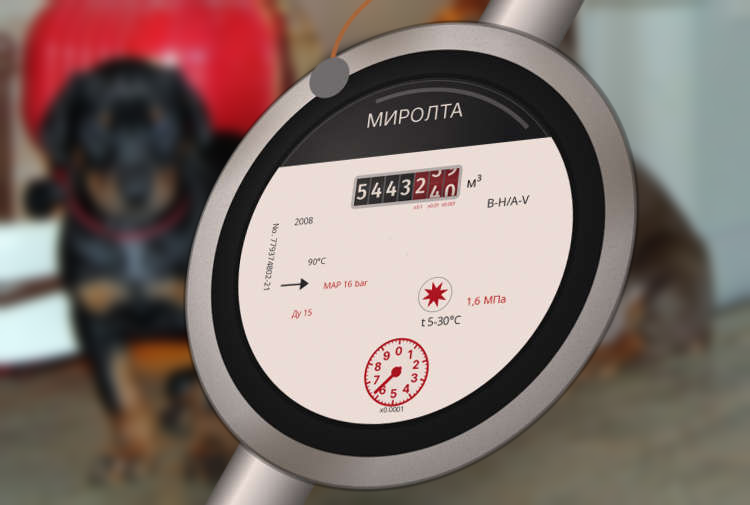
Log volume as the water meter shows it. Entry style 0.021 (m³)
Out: 5443.2396 (m³)
